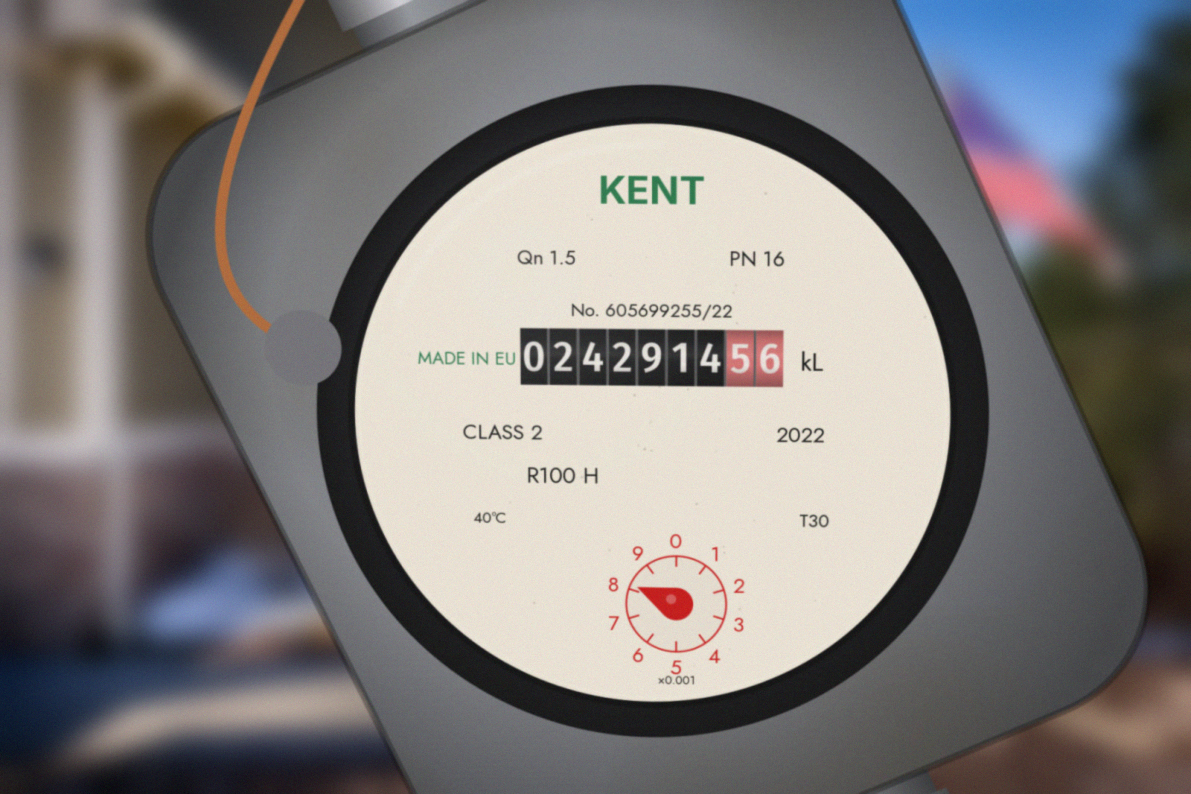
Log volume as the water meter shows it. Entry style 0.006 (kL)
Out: 242914.568 (kL)
